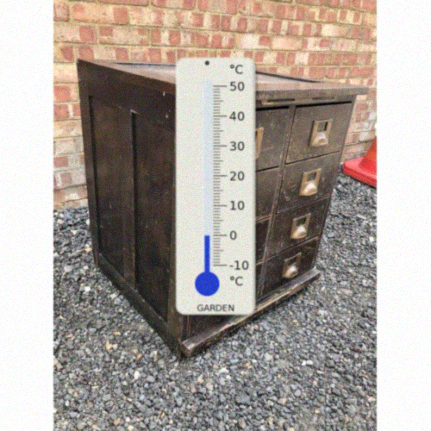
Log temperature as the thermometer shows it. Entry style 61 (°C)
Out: 0 (°C)
